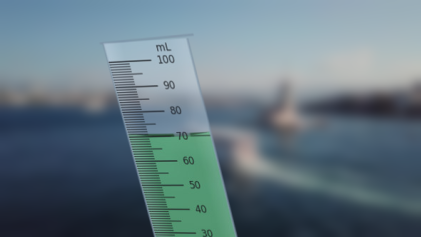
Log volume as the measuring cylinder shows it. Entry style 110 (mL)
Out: 70 (mL)
